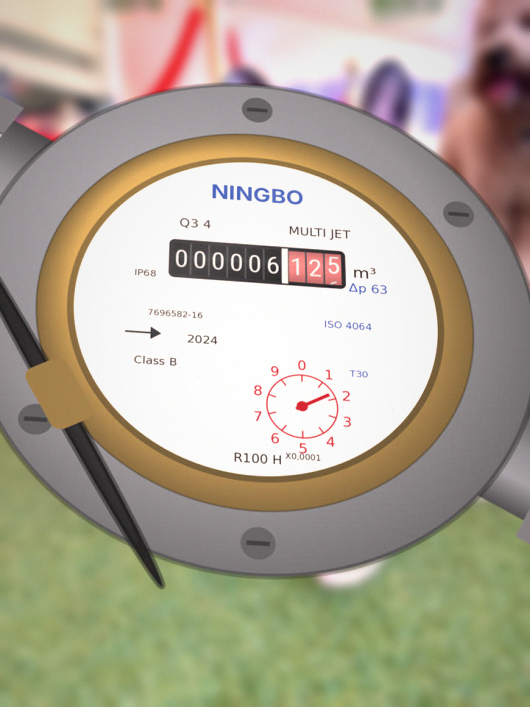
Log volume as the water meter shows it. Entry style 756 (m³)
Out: 6.1251 (m³)
